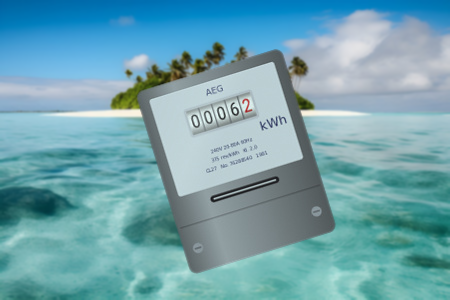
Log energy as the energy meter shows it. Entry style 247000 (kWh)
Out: 6.2 (kWh)
